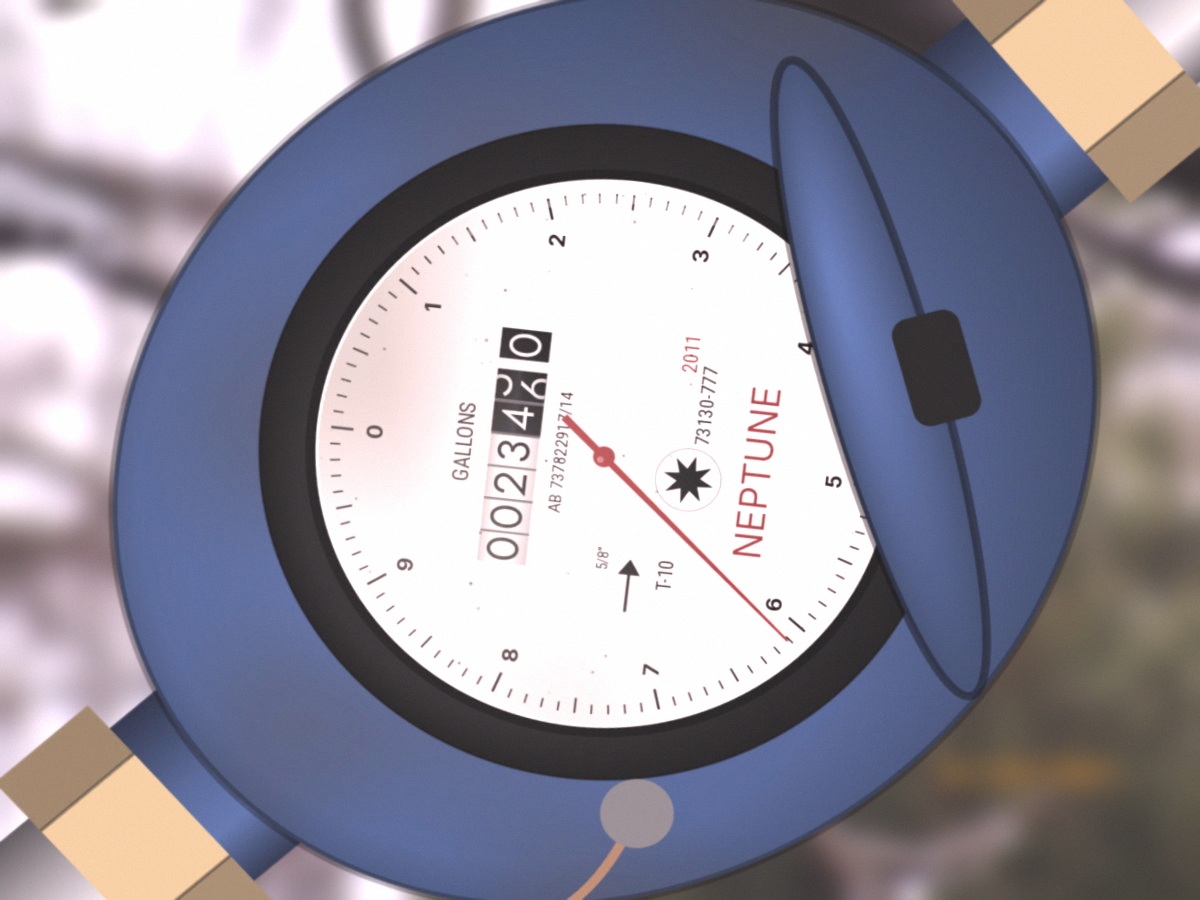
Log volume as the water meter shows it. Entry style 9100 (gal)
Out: 23456.1 (gal)
